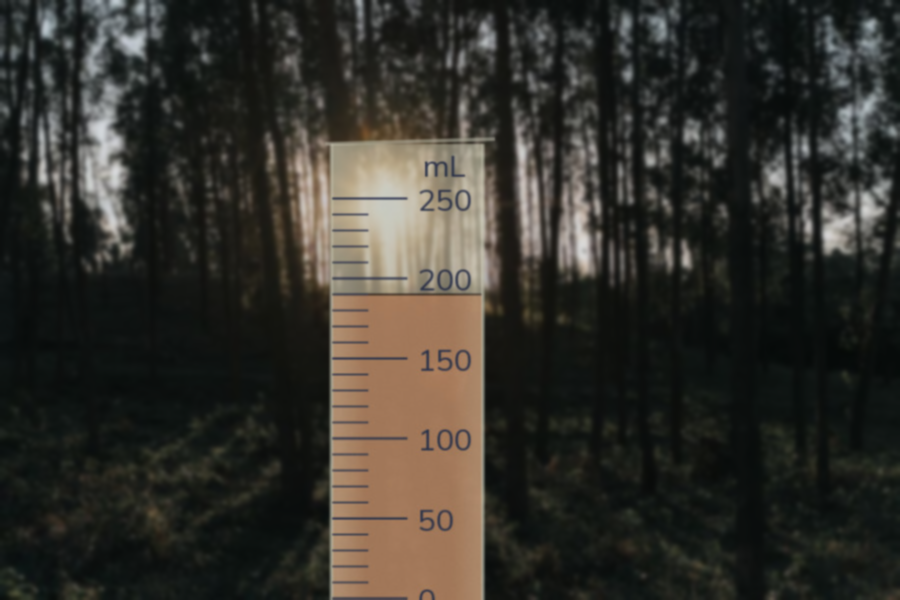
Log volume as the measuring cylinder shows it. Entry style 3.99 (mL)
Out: 190 (mL)
